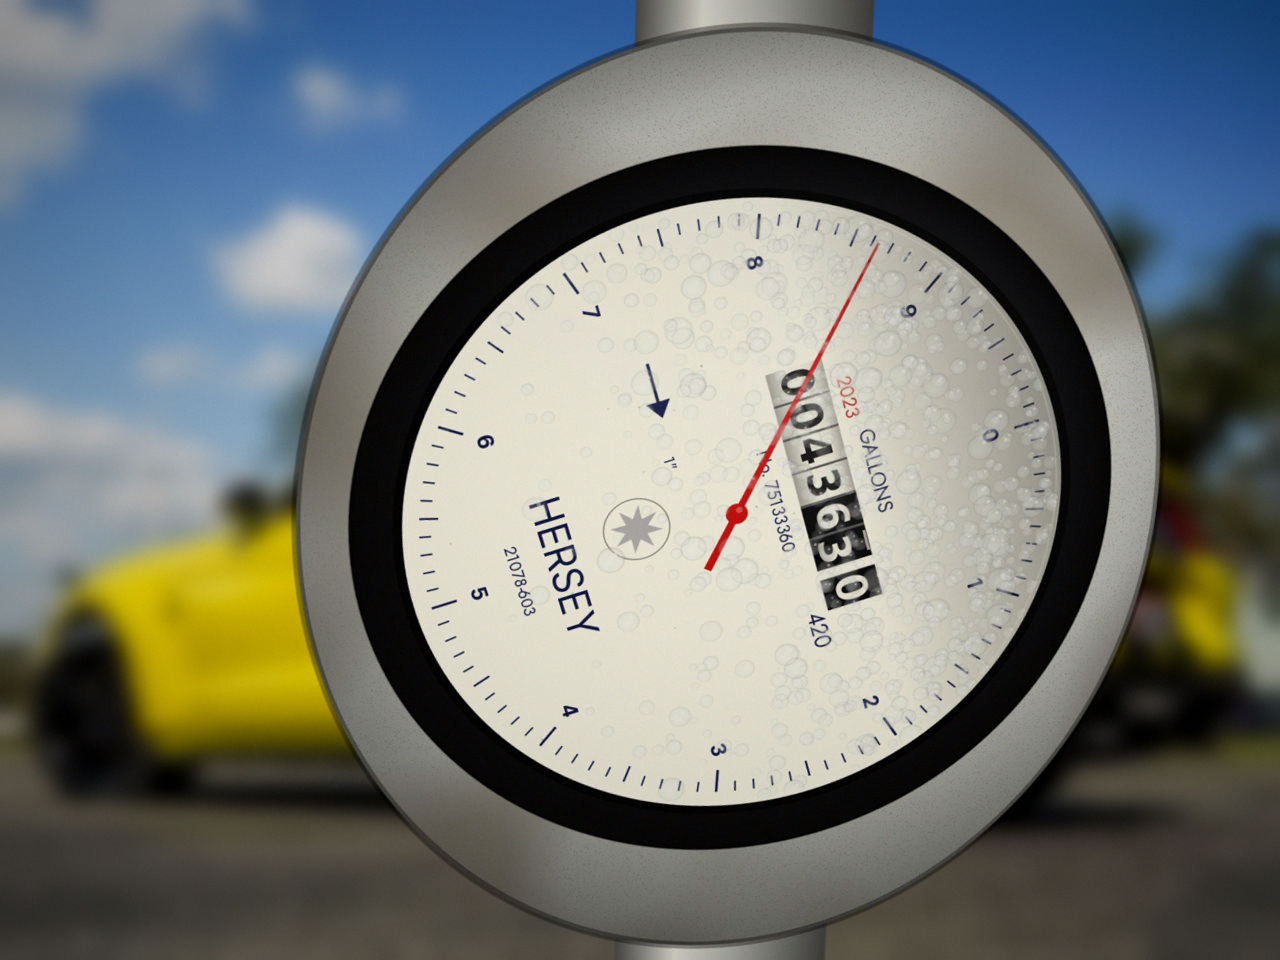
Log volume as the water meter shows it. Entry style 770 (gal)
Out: 43628.6 (gal)
